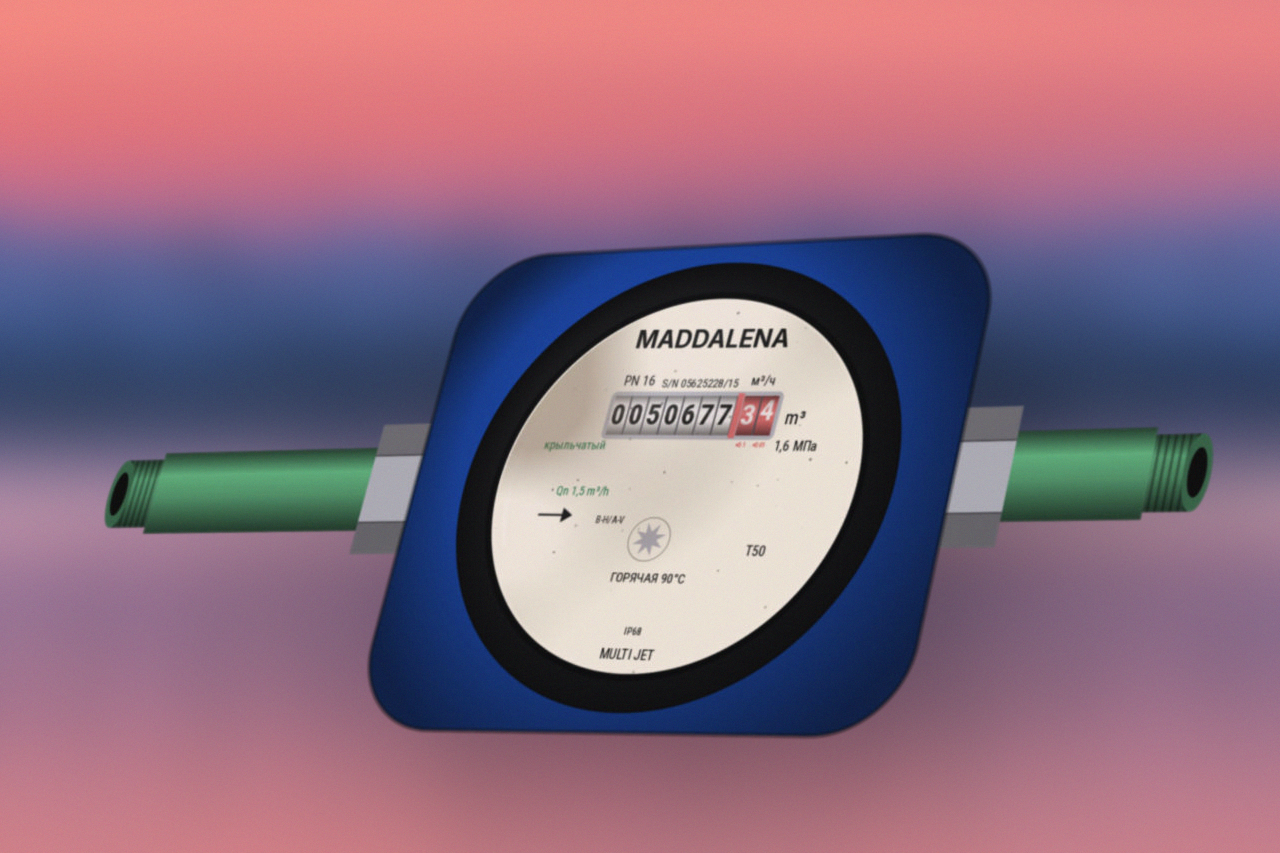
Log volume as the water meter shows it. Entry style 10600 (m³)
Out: 50677.34 (m³)
